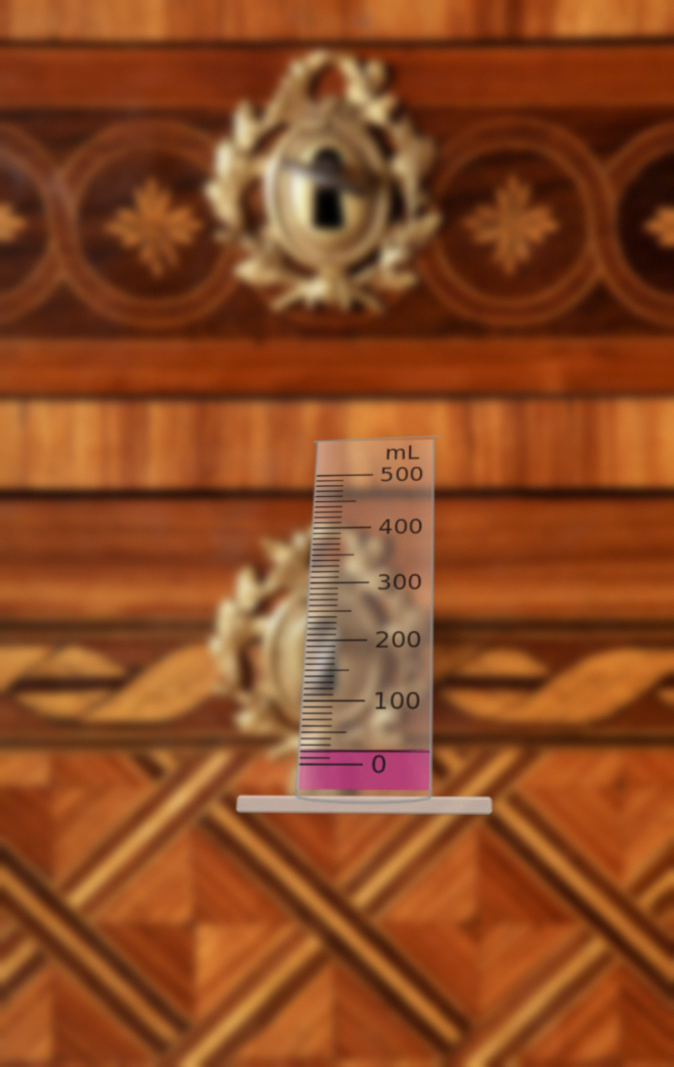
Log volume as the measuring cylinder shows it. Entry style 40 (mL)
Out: 20 (mL)
